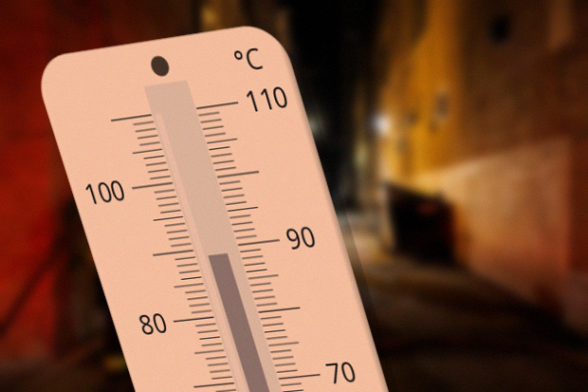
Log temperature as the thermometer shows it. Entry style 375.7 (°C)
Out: 89 (°C)
